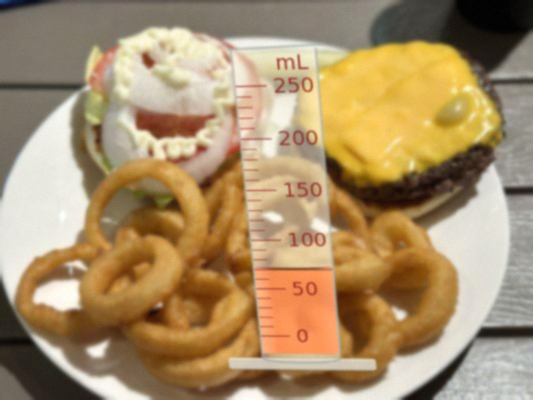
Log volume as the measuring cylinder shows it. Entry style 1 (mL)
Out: 70 (mL)
